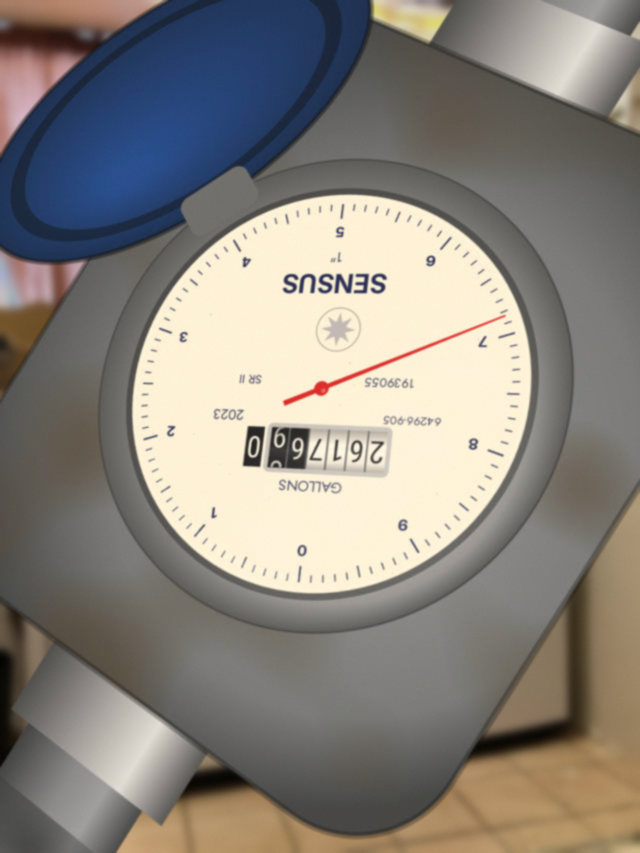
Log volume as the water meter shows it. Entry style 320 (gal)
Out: 2617686.8 (gal)
